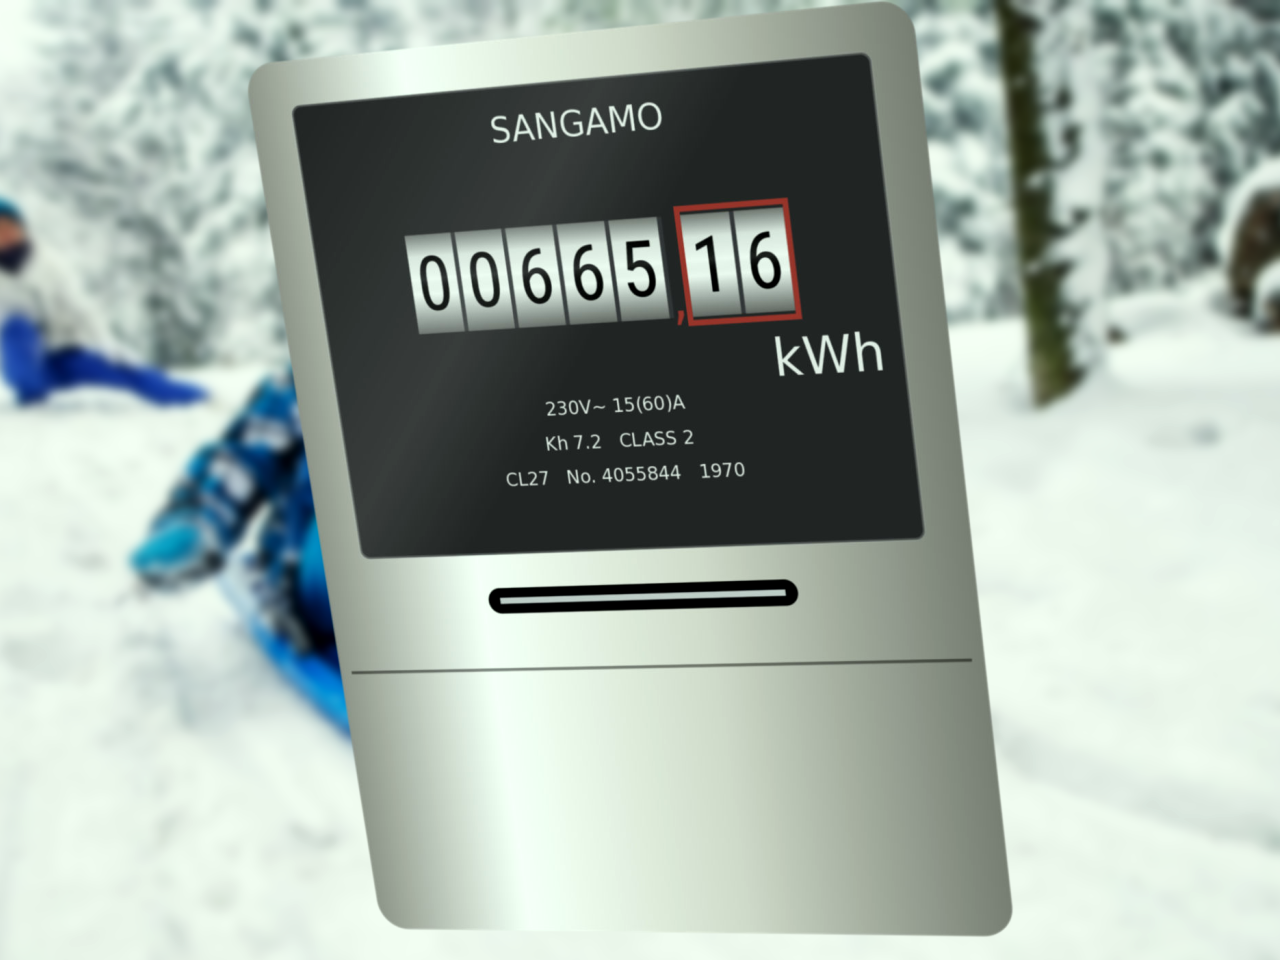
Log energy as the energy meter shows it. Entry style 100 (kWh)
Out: 665.16 (kWh)
